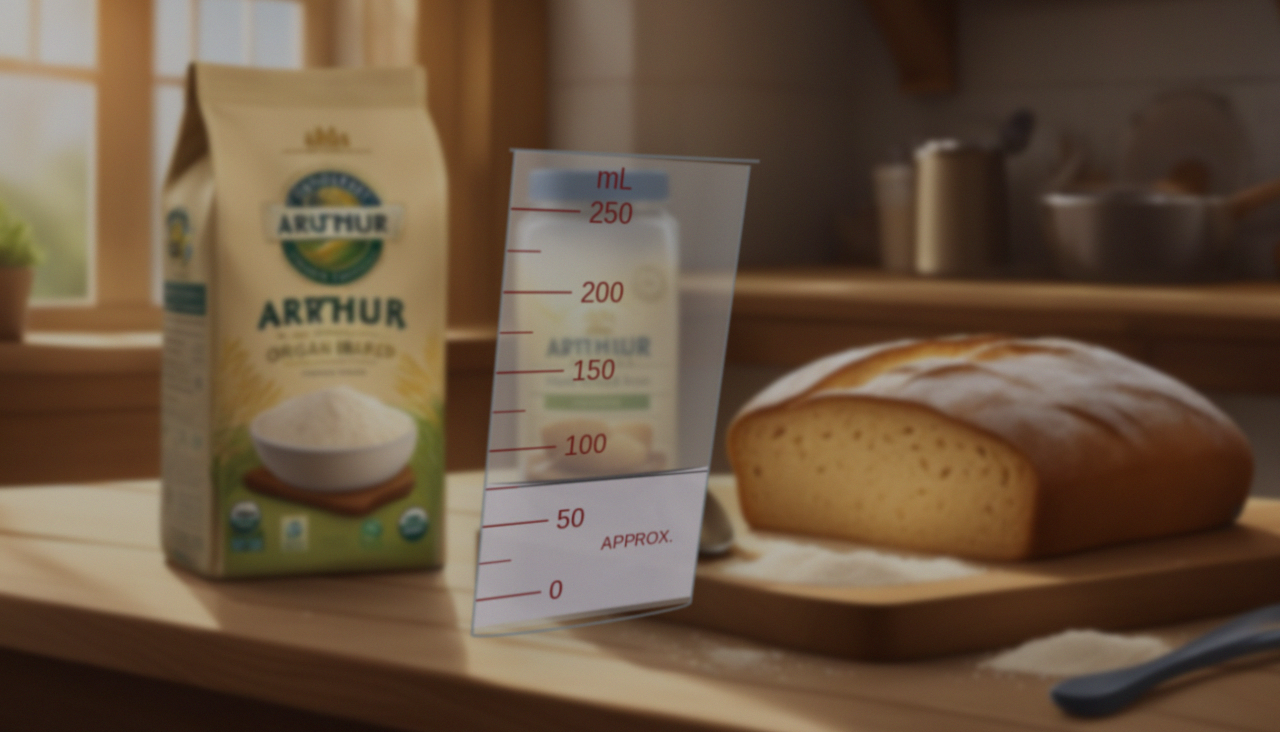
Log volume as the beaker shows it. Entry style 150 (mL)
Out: 75 (mL)
